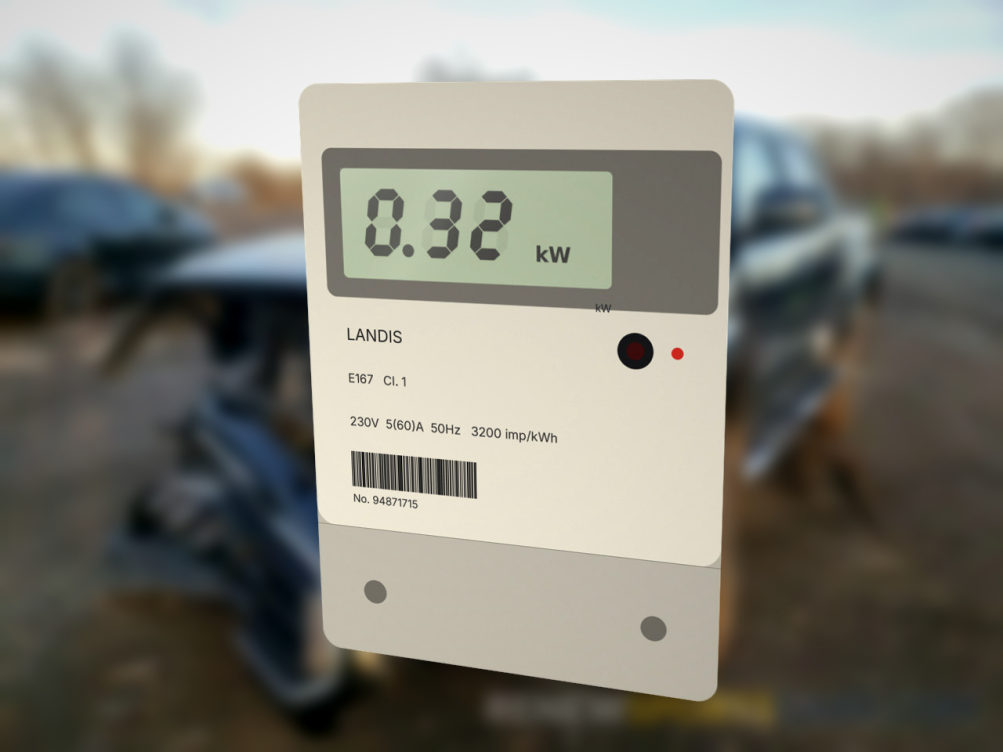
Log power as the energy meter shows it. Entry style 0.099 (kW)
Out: 0.32 (kW)
